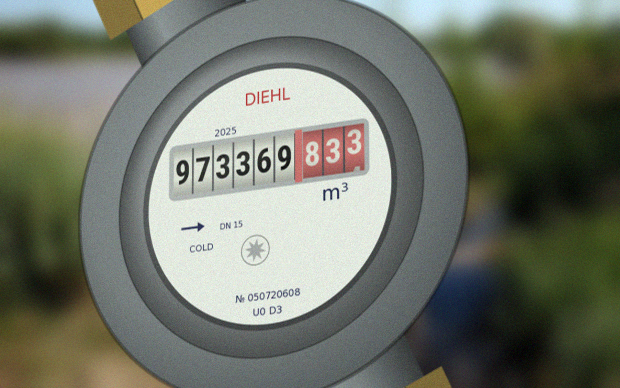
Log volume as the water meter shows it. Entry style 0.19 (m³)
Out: 973369.833 (m³)
